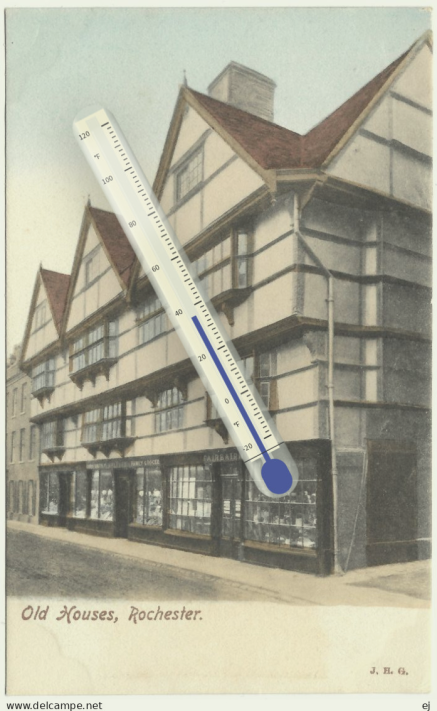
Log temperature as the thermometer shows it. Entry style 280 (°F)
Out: 36 (°F)
